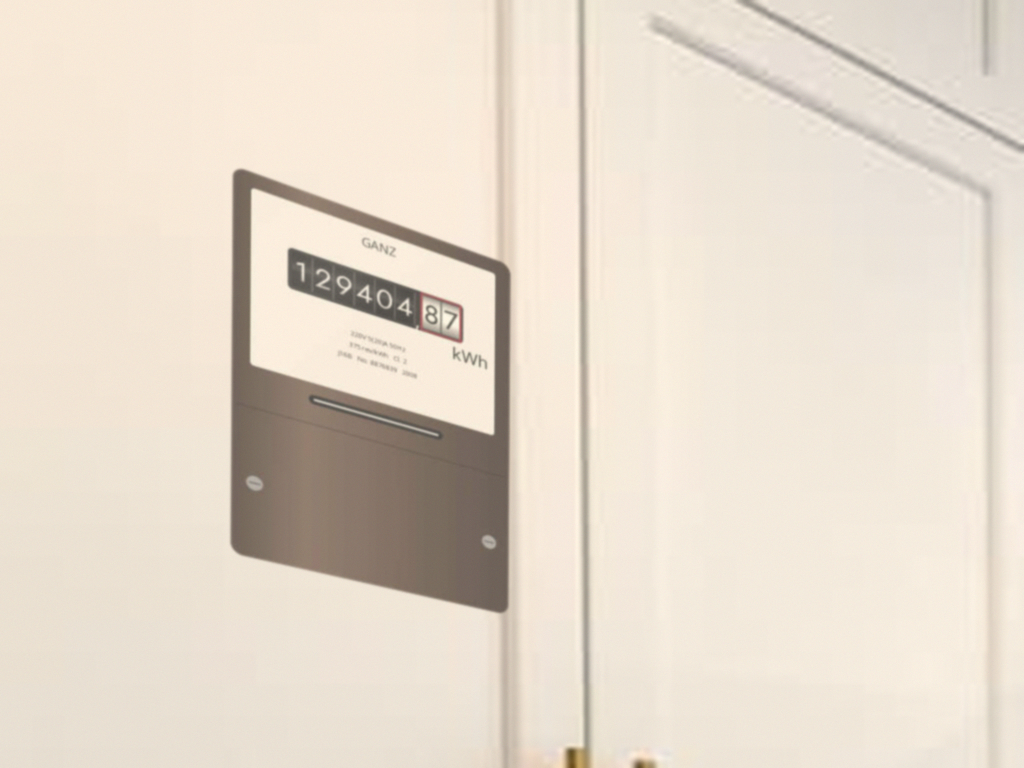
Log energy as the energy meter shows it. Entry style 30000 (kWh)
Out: 129404.87 (kWh)
